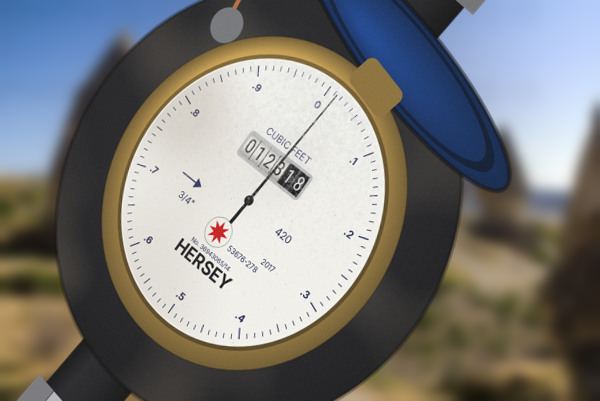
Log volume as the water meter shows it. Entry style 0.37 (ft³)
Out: 12318.01 (ft³)
